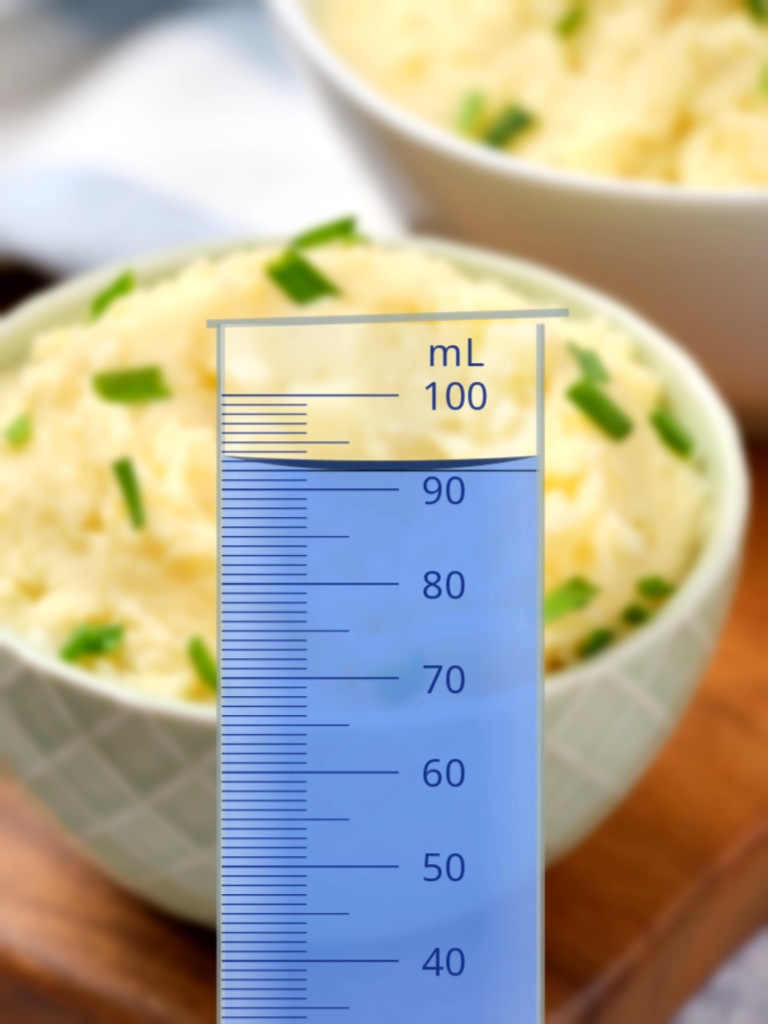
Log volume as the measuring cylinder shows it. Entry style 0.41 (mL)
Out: 92 (mL)
